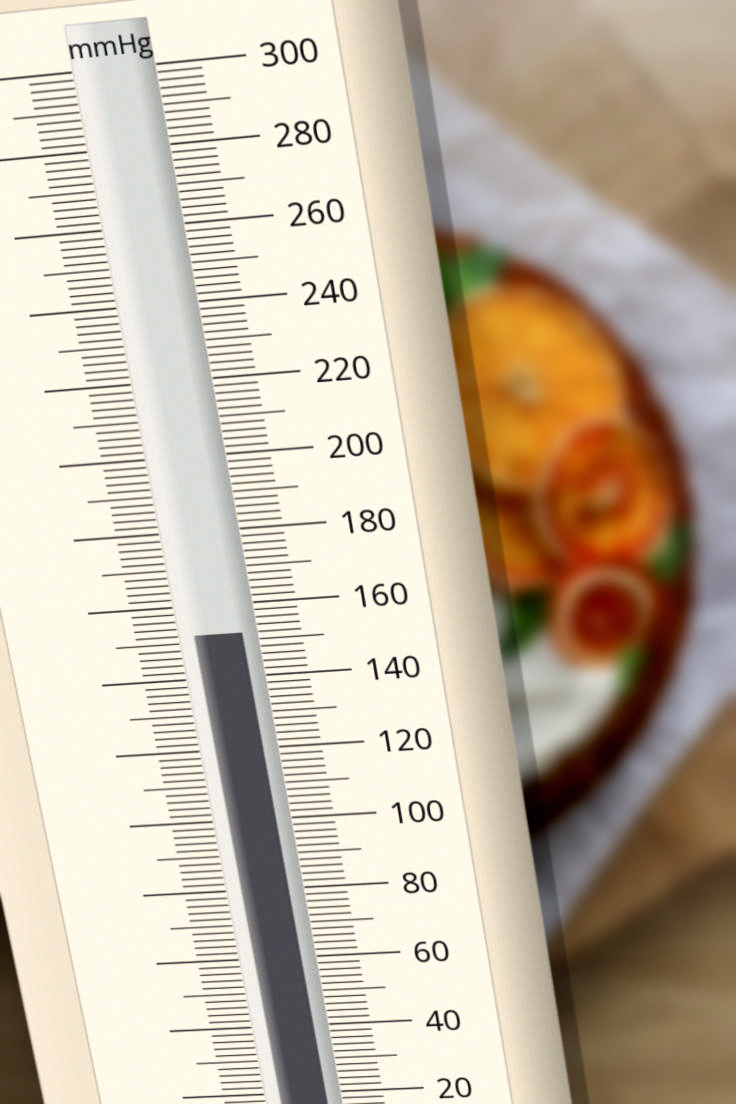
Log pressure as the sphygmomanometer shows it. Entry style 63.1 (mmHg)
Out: 152 (mmHg)
